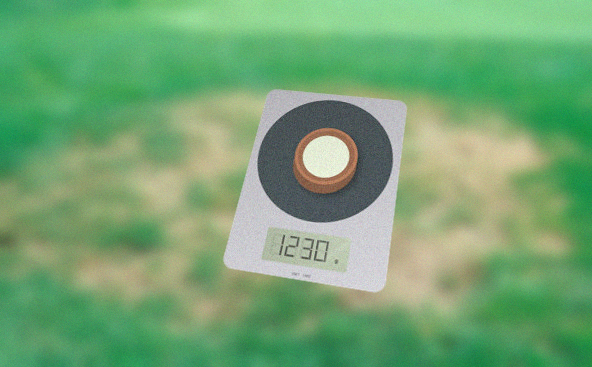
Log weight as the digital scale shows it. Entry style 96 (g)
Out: 1230 (g)
